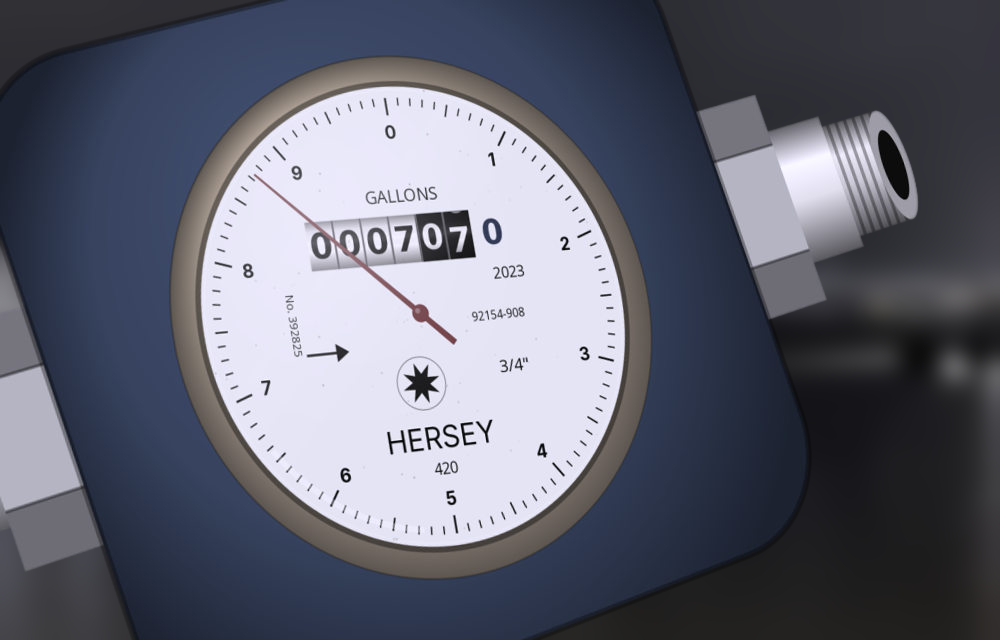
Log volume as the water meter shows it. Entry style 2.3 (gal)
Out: 7068.7 (gal)
